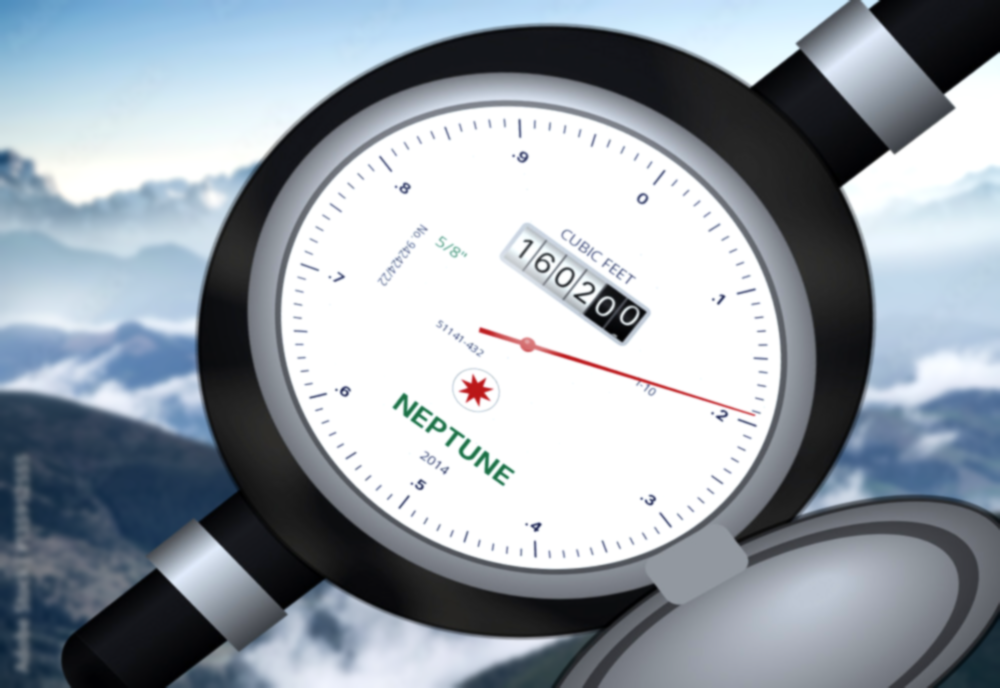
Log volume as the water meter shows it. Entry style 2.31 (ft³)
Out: 160200.19 (ft³)
